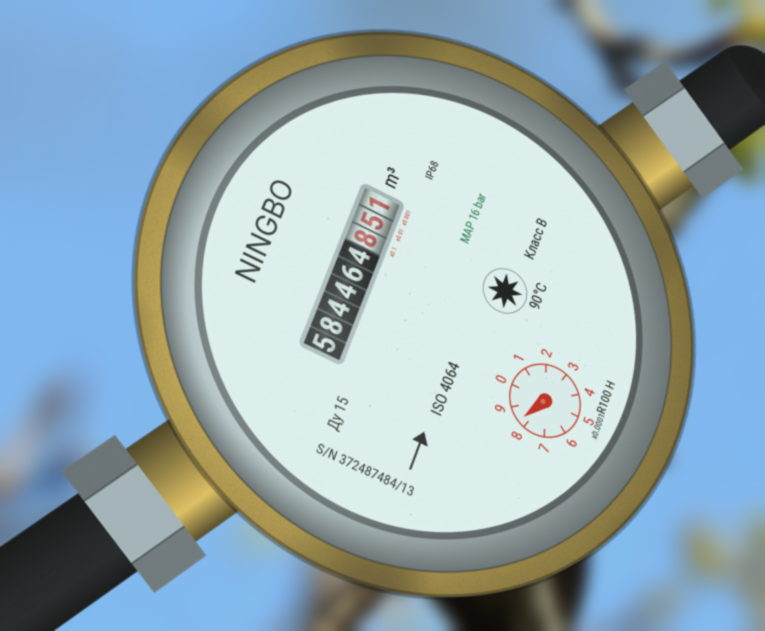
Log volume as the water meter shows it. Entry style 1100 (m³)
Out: 584464.8518 (m³)
